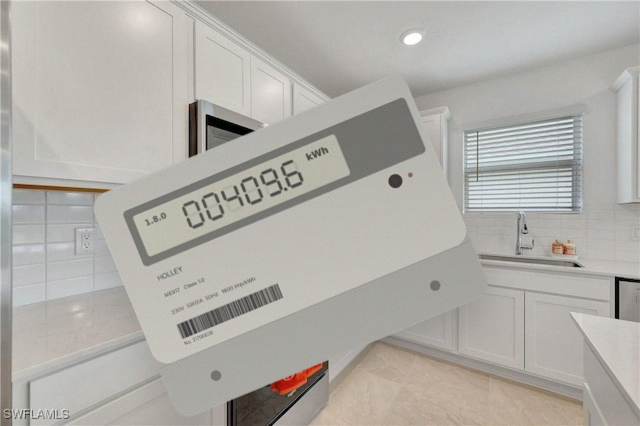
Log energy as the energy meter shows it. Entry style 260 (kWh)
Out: 409.6 (kWh)
